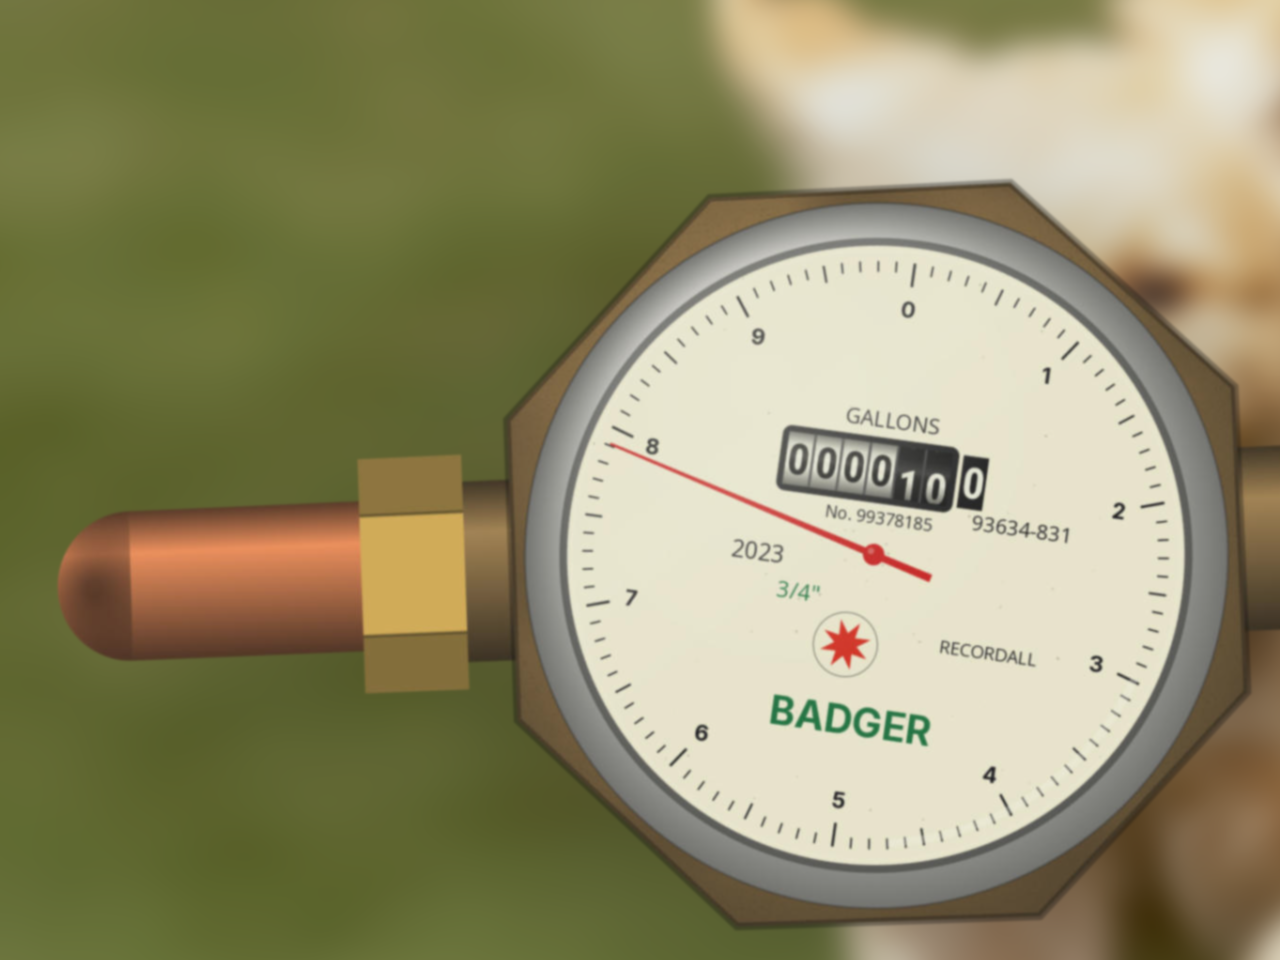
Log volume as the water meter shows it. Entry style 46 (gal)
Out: 97.9 (gal)
